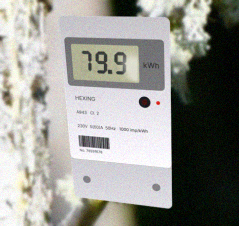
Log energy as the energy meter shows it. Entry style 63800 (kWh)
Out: 79.9 (kWh)
